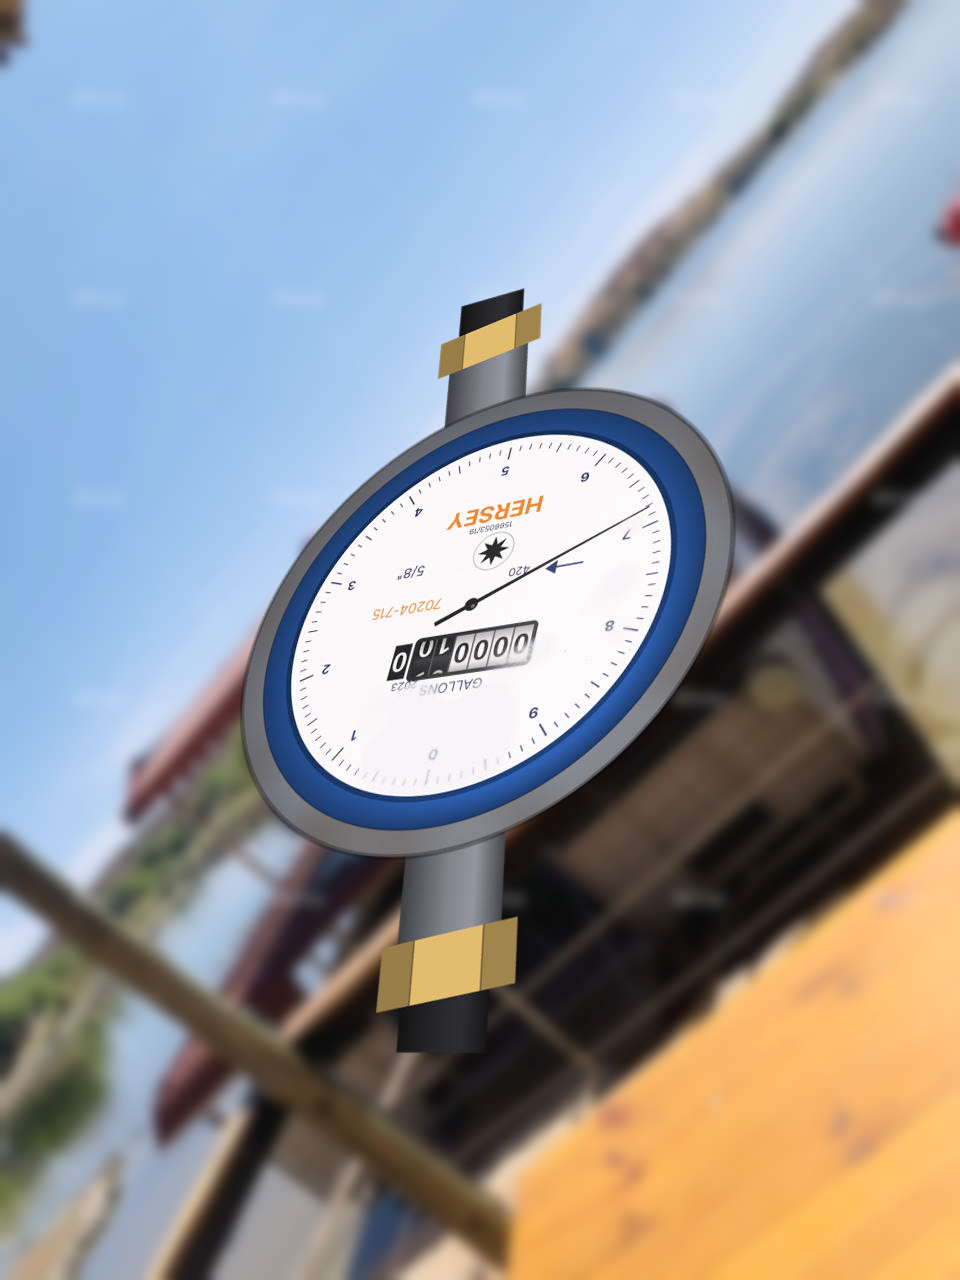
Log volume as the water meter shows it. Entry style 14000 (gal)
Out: 96.8 (gal)
